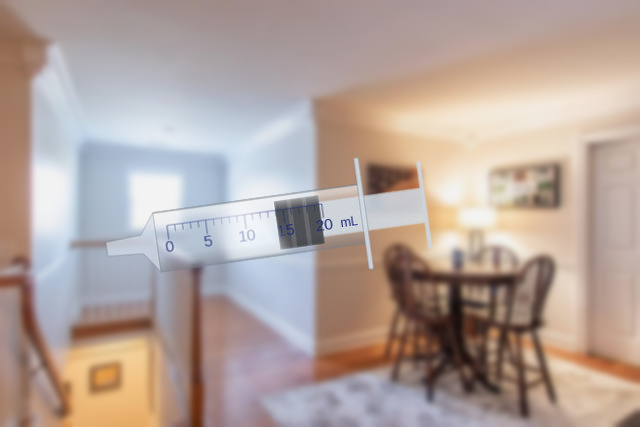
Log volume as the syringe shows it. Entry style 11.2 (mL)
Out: 14 (mL)
